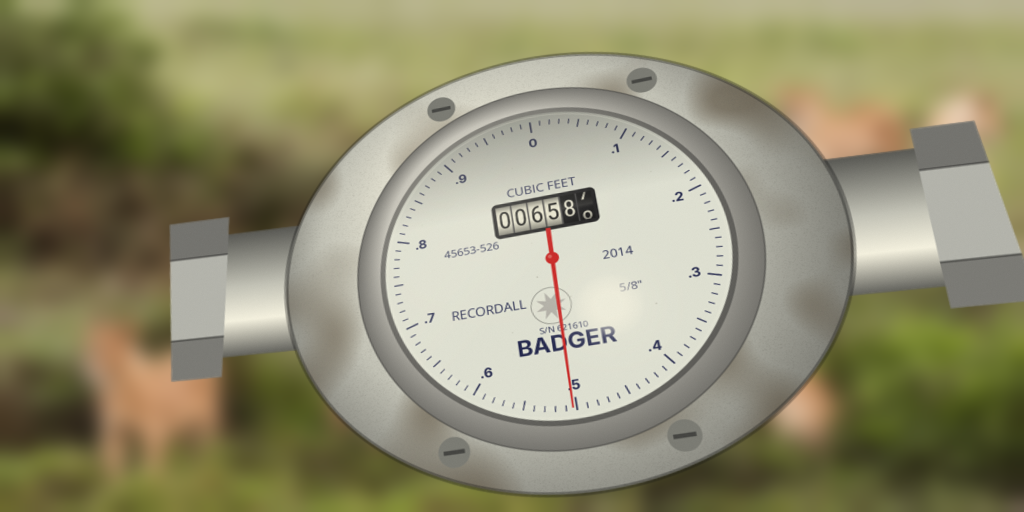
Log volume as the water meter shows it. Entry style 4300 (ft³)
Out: 6587.50 (ft³)
